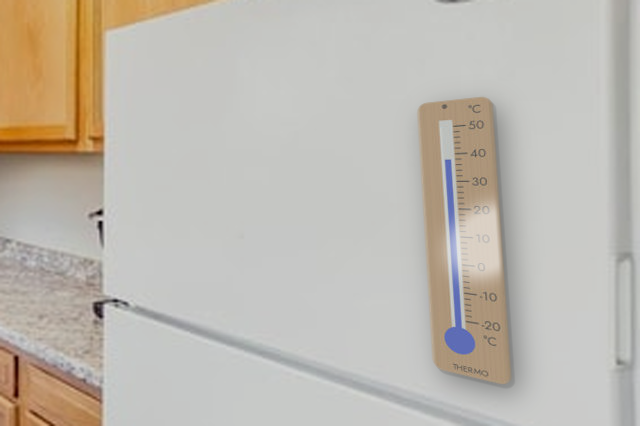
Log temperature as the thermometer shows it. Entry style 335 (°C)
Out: 38 (°C)
